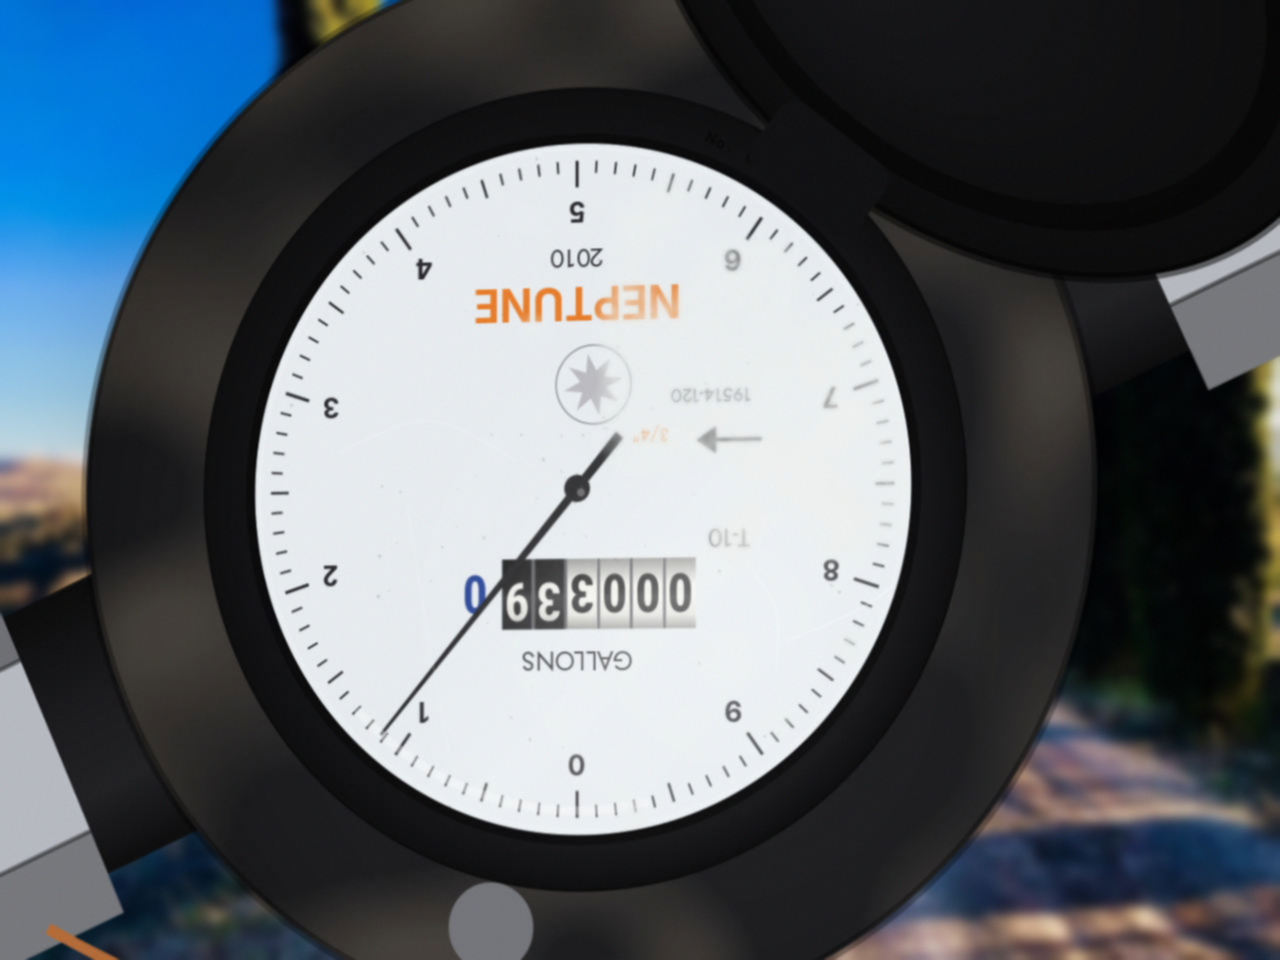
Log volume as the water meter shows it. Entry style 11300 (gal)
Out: 3391.1 (gal)
